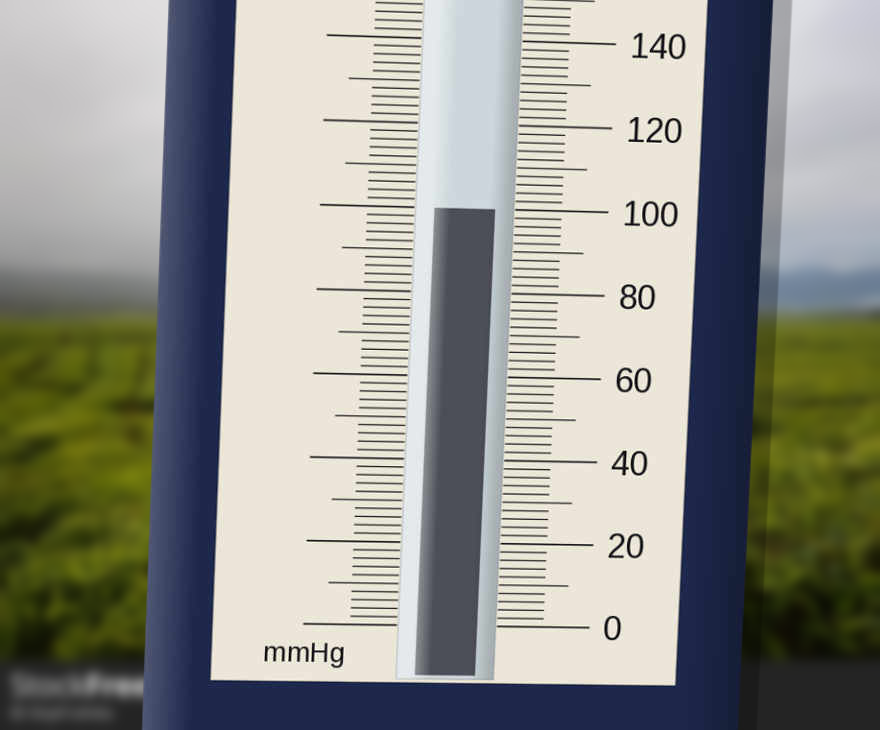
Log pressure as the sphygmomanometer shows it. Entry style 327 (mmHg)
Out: 100 (mmHg)
